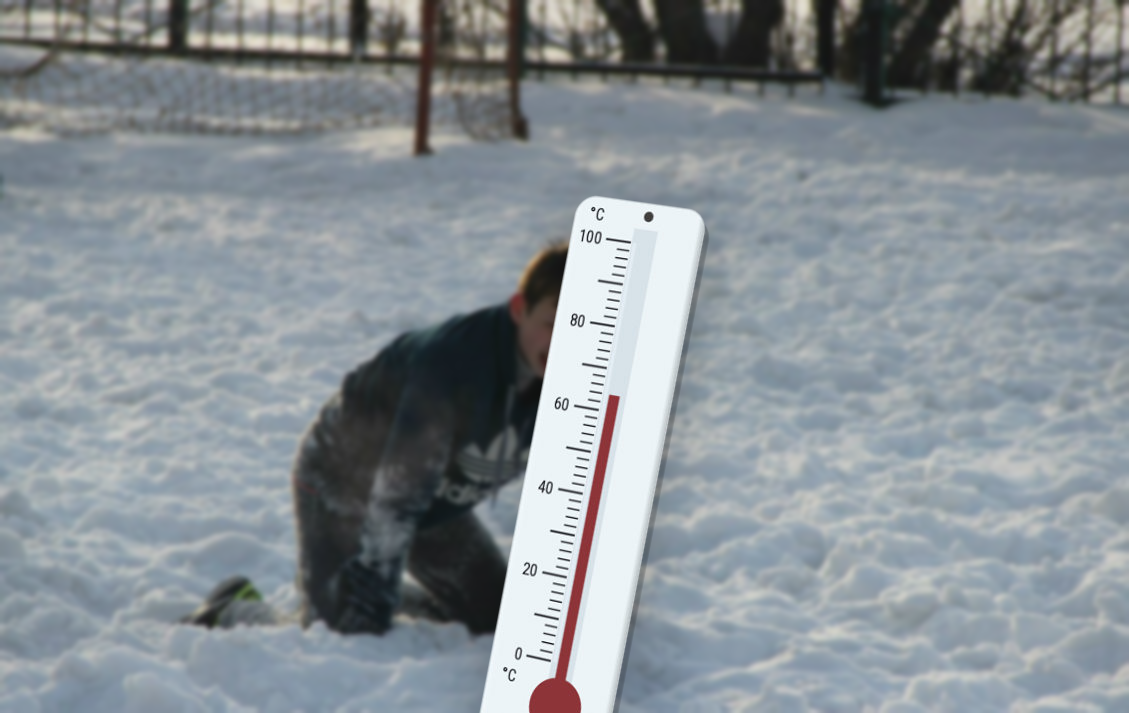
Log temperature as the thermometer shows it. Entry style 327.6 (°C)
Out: 64 (°C)
